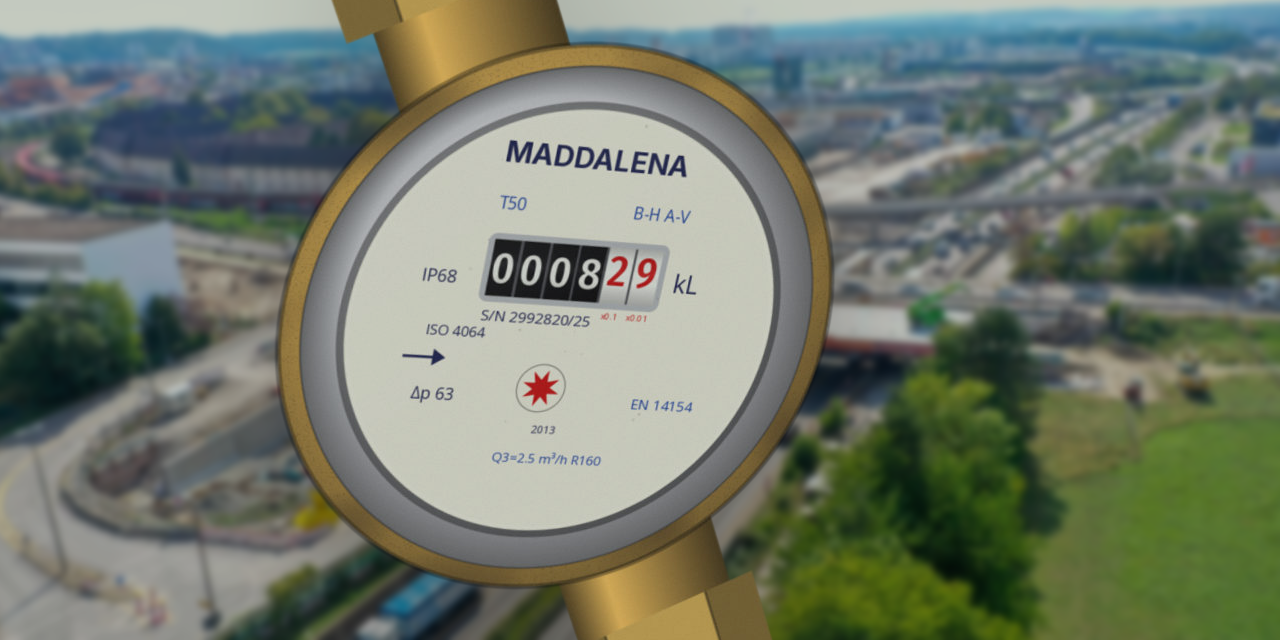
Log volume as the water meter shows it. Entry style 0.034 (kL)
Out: 8.29 (kL)
